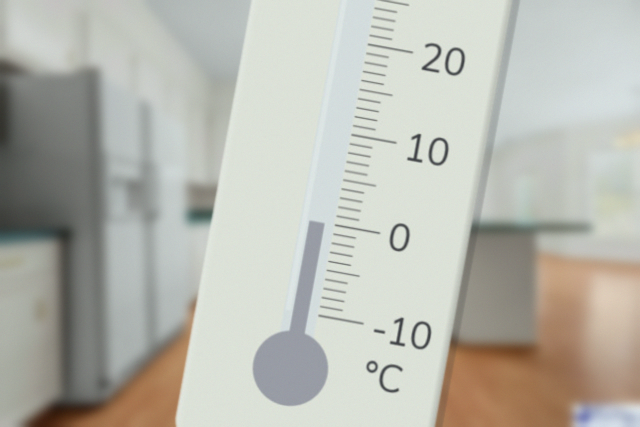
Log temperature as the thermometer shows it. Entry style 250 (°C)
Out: 0 (°C)
